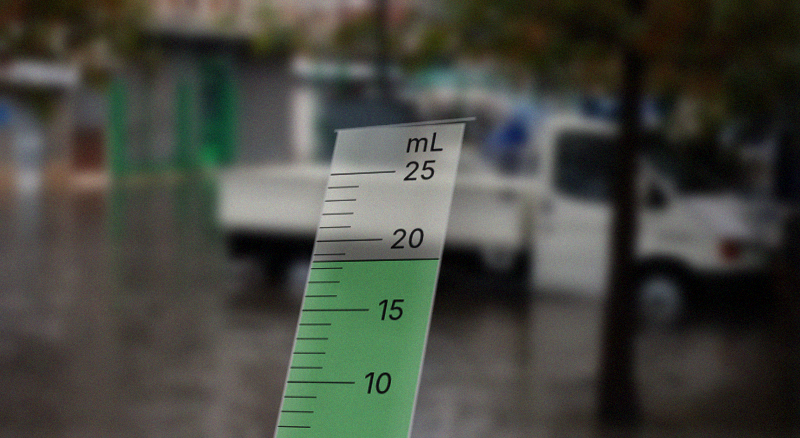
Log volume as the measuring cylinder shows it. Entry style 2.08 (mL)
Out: 18.5 (mL)
